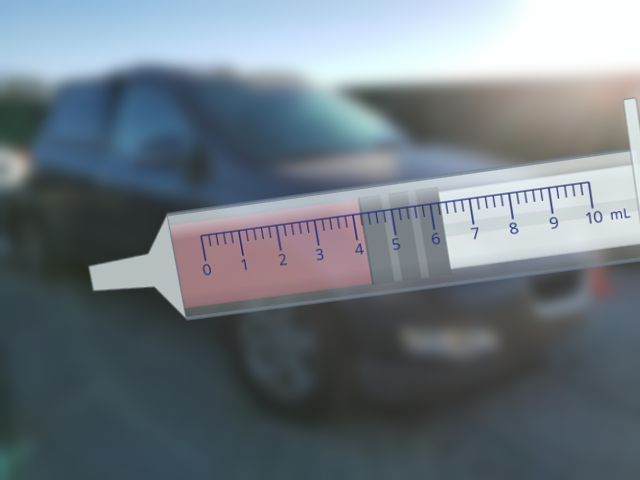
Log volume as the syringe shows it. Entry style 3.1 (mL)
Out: 4.2 (mL)
